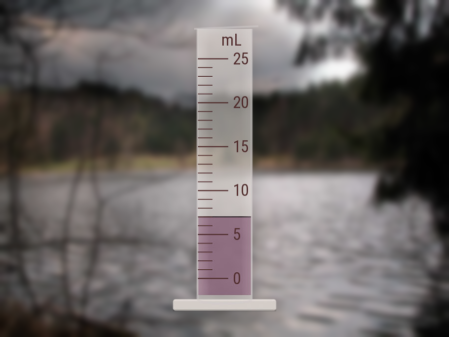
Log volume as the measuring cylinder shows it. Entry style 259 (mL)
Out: 7 (mL)
